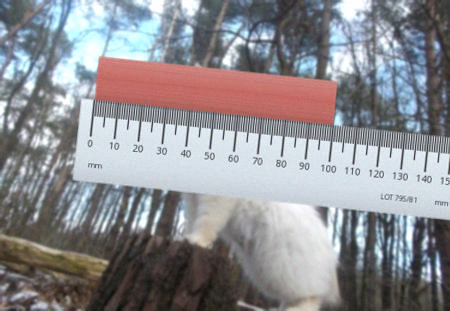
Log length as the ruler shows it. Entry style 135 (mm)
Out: 100 (mm)
